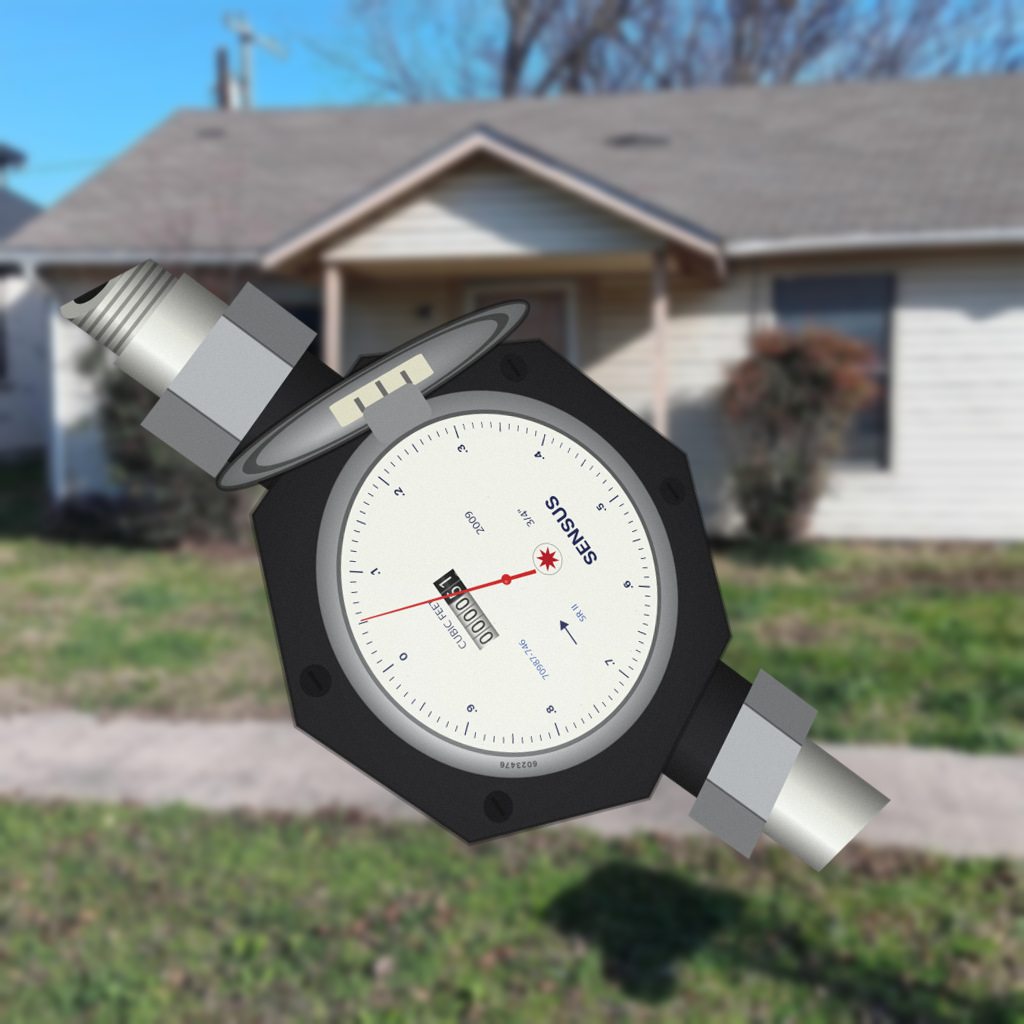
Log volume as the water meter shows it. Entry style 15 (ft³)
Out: 51.05 (ft³)
